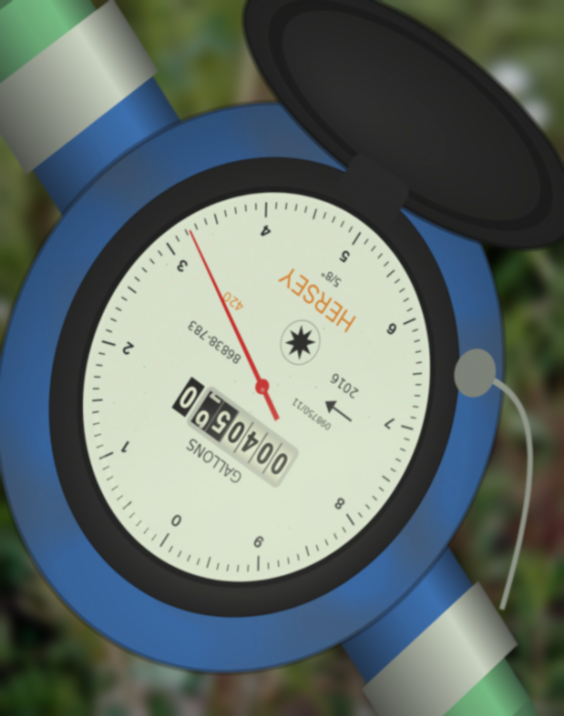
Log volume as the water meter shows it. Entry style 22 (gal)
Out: 40563.2 (gal)
